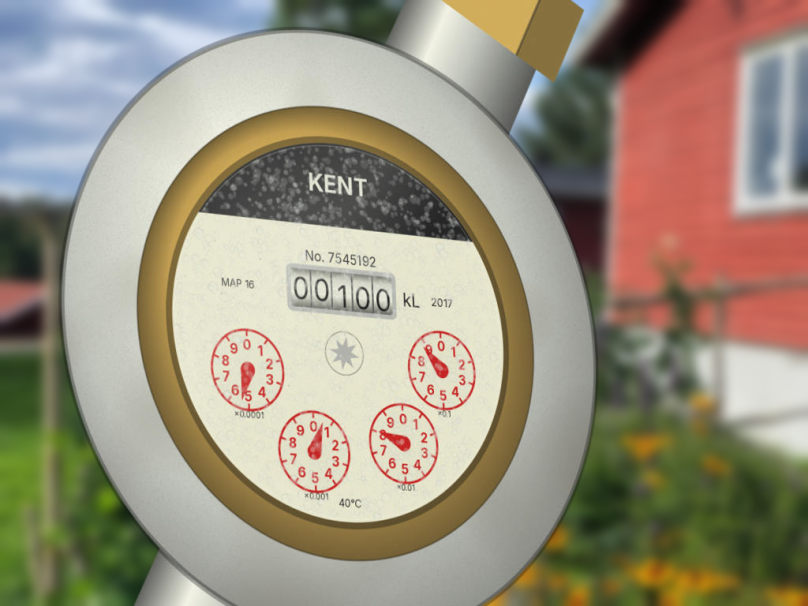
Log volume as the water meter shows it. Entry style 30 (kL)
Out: 99.8805 (kL)
